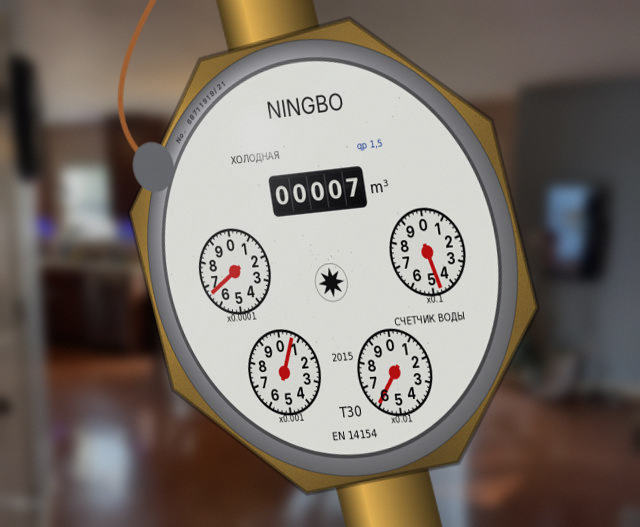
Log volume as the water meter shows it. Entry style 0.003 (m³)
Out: 7.4606 (m³)
